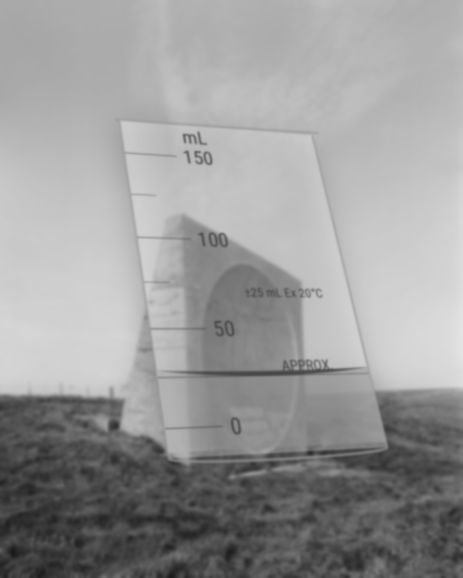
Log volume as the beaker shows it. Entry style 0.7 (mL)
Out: 25 (mL)
